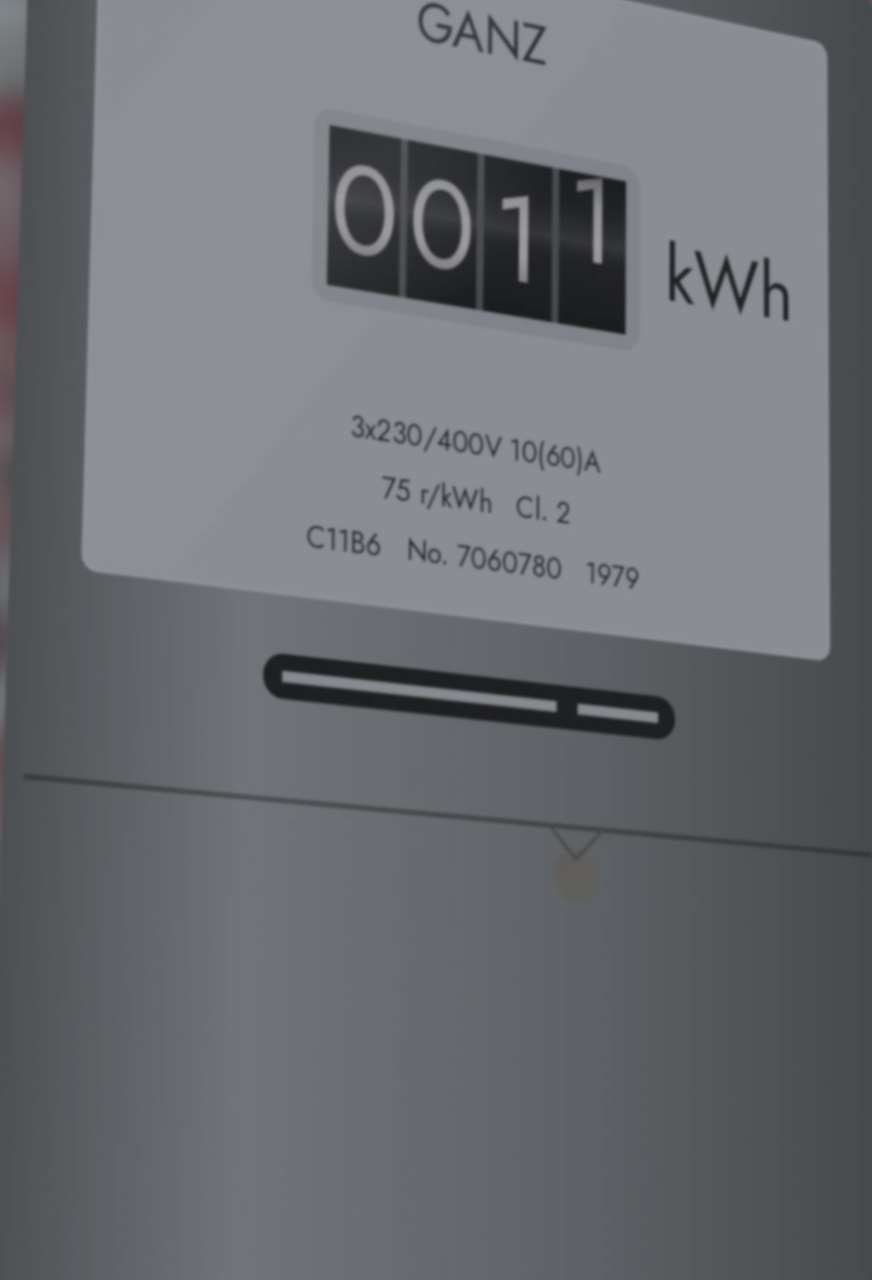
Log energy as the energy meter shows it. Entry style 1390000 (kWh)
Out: 11 (kWh)
